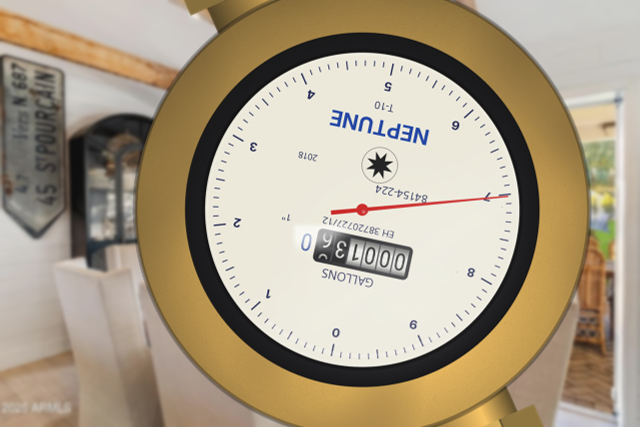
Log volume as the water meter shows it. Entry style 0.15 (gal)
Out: 1357.0 (gal)
